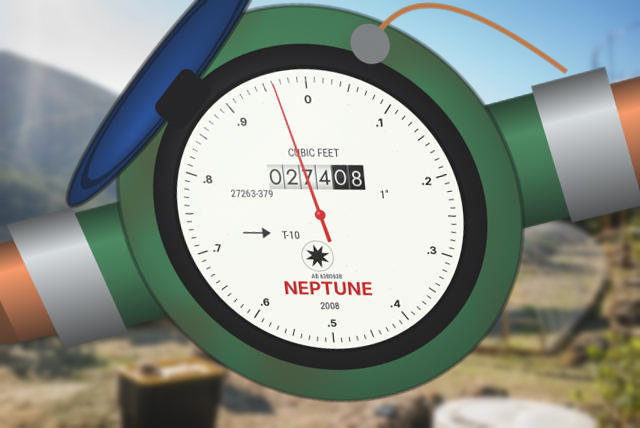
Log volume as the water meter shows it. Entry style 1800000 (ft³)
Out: 27407.96 (ft³)
